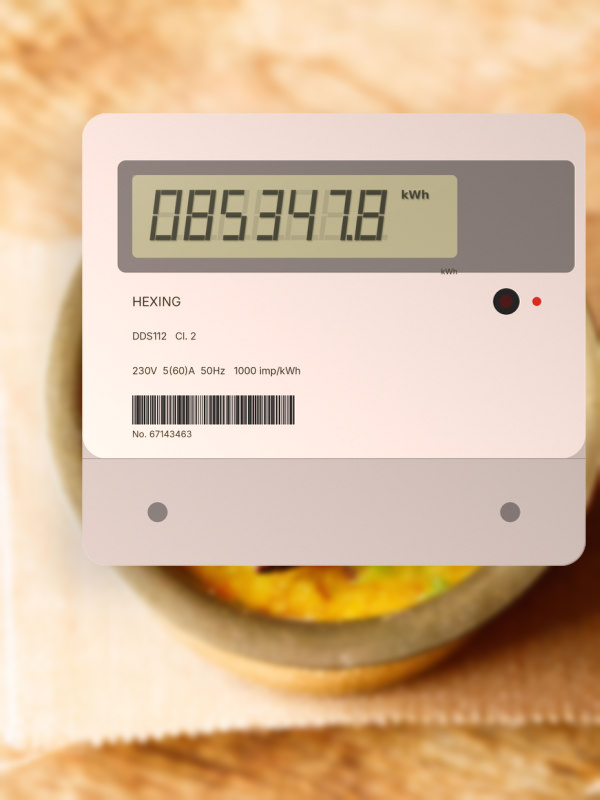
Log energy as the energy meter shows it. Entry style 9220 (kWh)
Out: 85347.8 (kWh)
